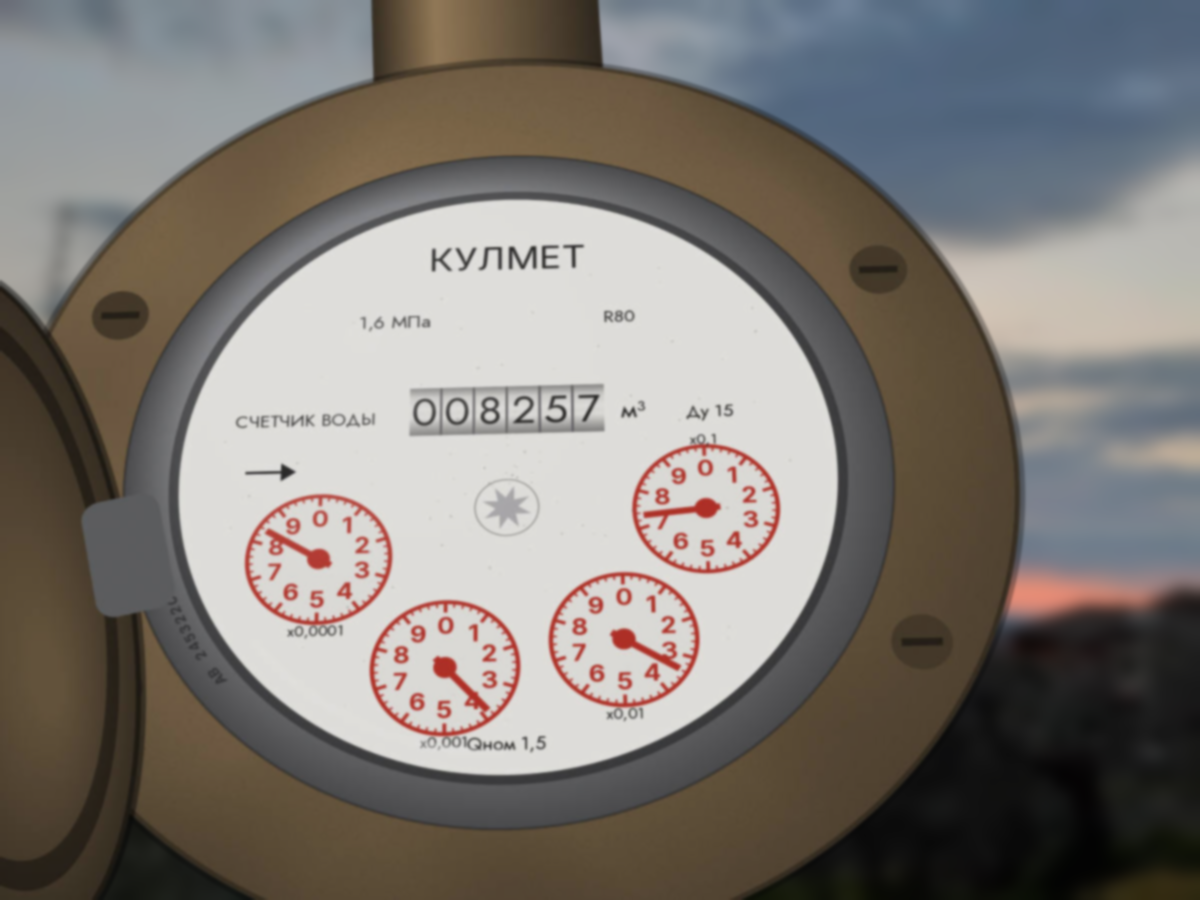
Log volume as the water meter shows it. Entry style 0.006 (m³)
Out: 8257.7338 (m³)
